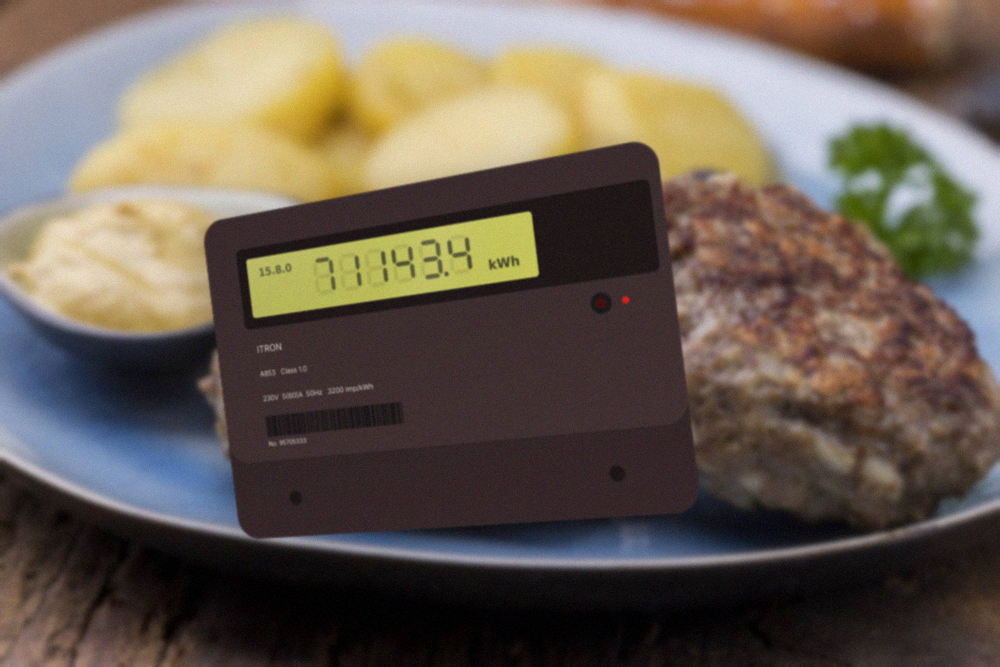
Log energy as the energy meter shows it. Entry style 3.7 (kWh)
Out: 71143.4 (kWh)
